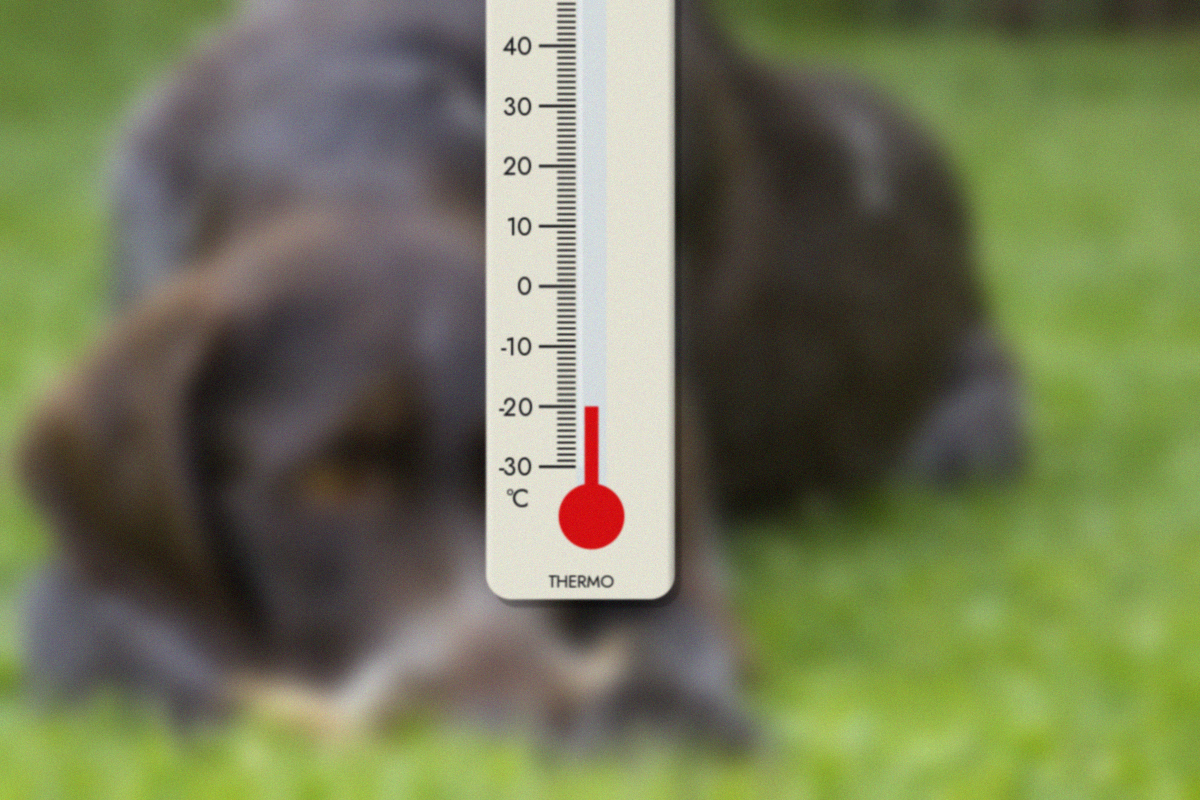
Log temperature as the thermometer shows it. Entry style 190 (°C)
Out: -20 (°C)
